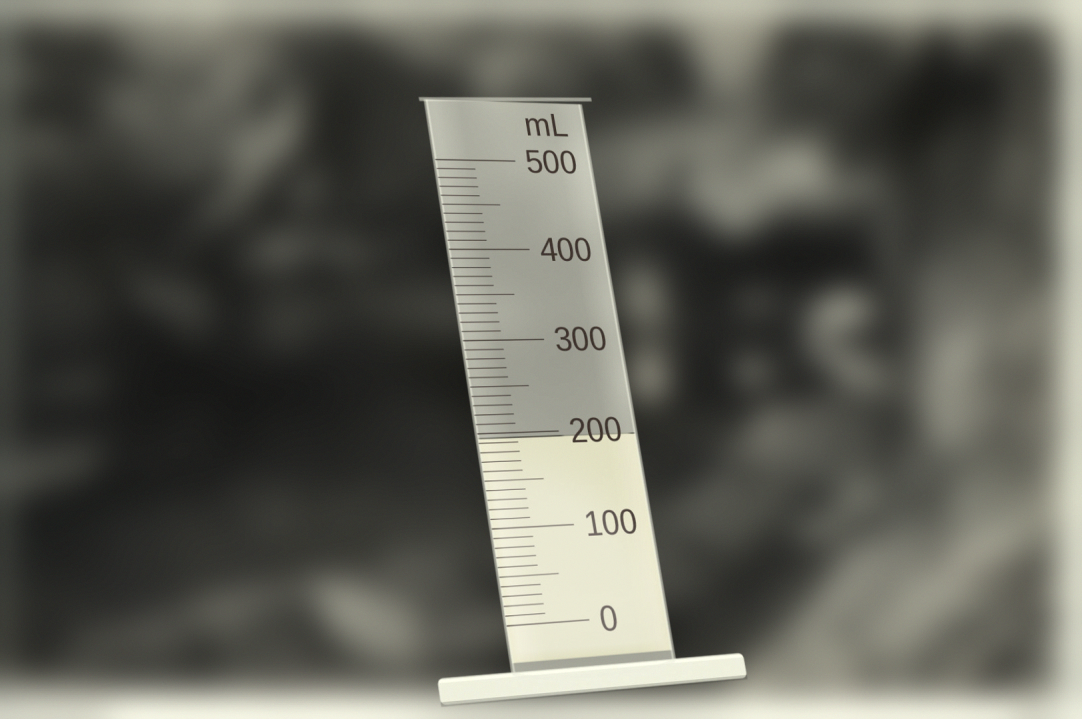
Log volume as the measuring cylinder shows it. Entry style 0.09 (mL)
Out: 195 (mL)
